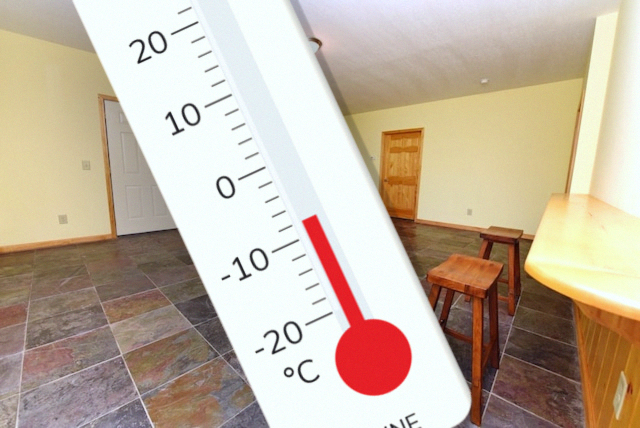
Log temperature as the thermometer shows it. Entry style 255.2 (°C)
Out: -8 (°C)
